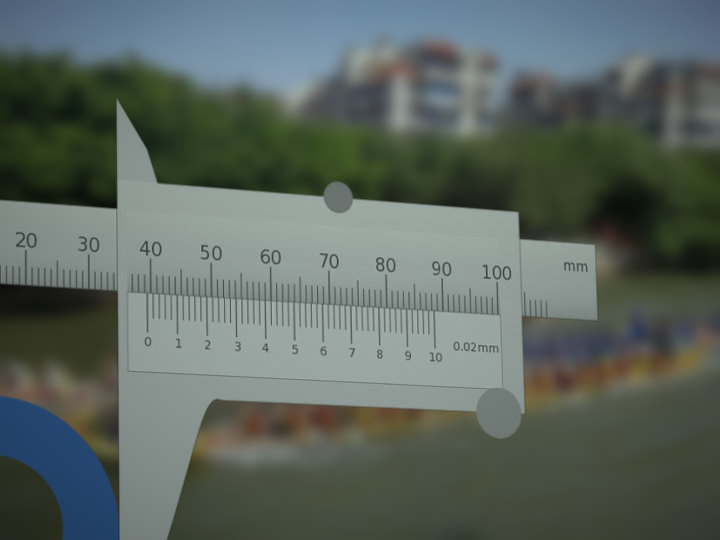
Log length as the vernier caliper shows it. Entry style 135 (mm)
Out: 39.4 (mm)
